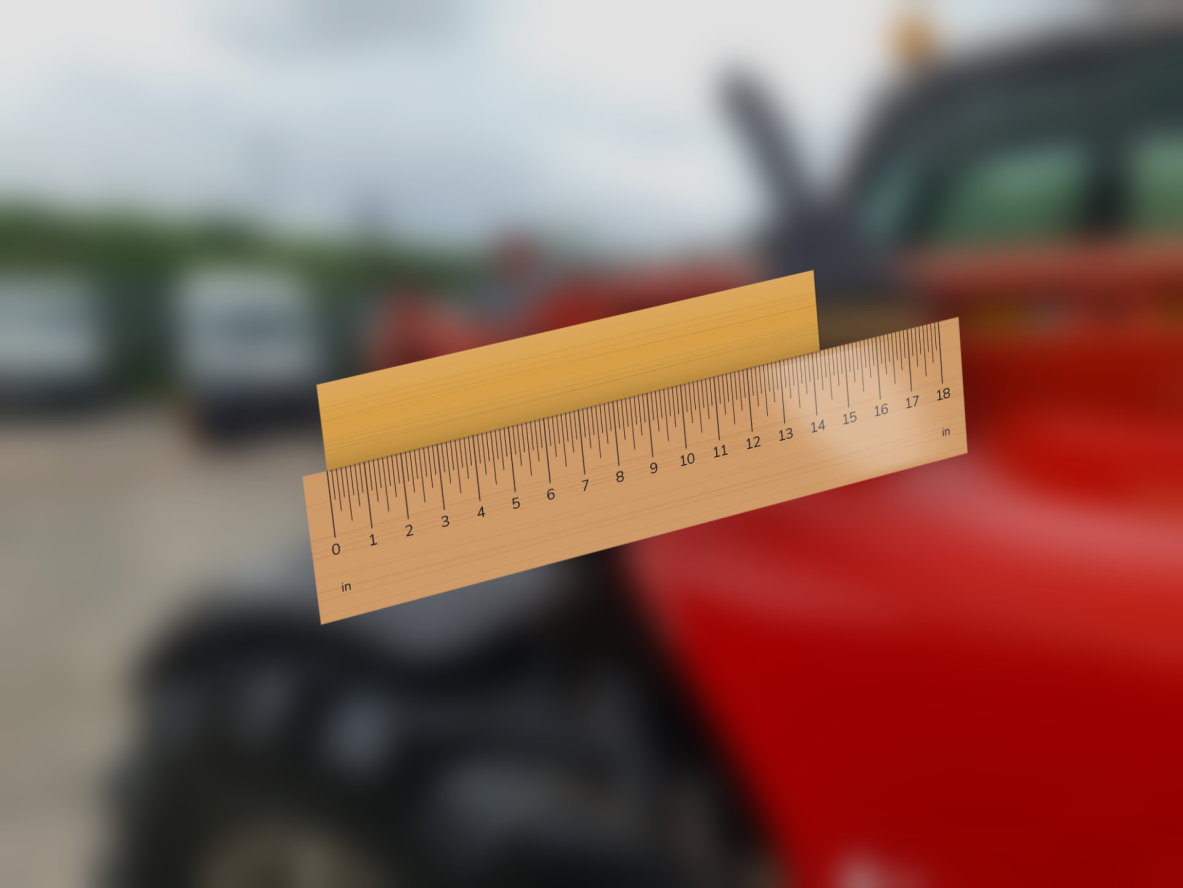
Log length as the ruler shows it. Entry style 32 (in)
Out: 14.25 (in)
